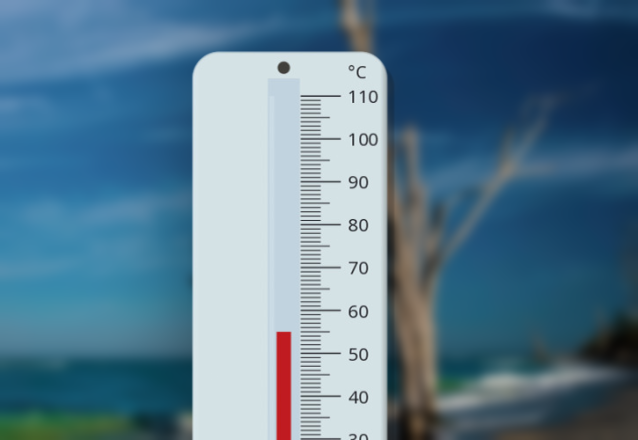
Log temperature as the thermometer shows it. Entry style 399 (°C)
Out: 55 (°C)
